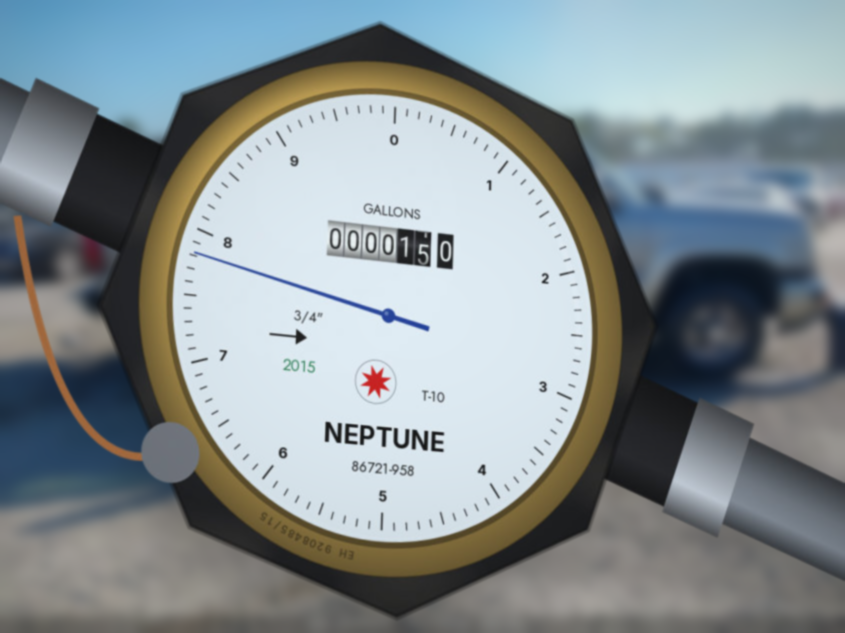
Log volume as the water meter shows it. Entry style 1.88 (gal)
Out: 147.8 (gal)
